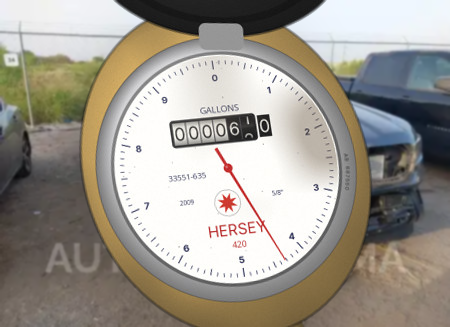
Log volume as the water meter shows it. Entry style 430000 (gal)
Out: 614.3 (gal)
